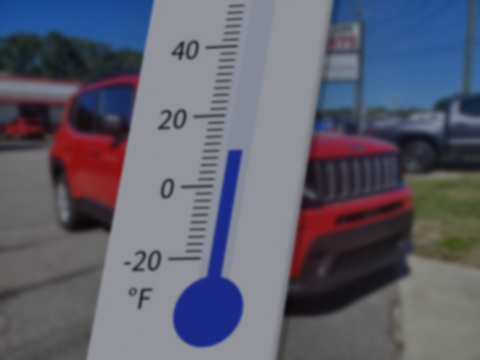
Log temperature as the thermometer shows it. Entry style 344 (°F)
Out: 10 (°F)
